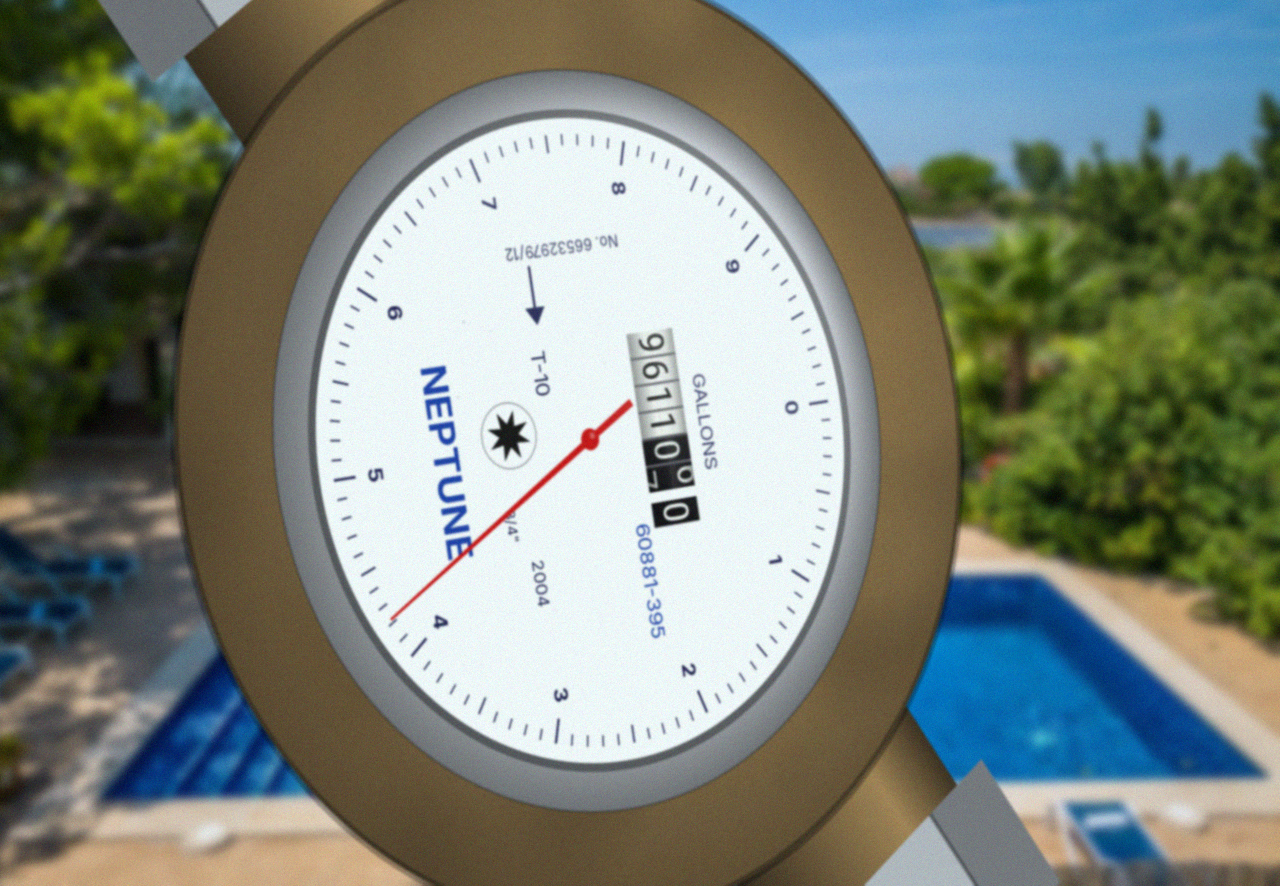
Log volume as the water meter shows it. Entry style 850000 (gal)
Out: 9611064.2 (gal)
